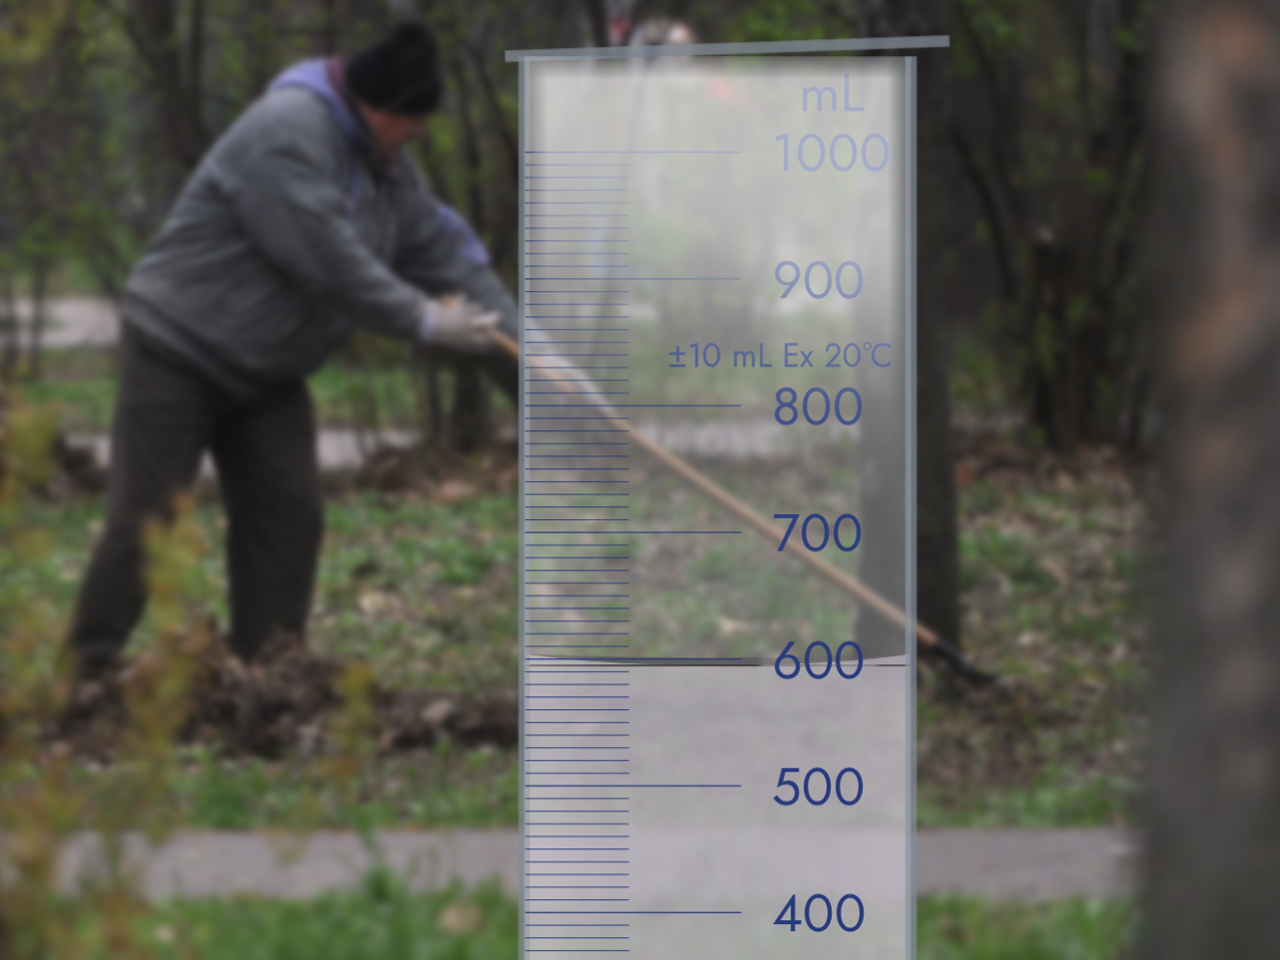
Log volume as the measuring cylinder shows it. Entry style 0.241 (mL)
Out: 595 (mL)
